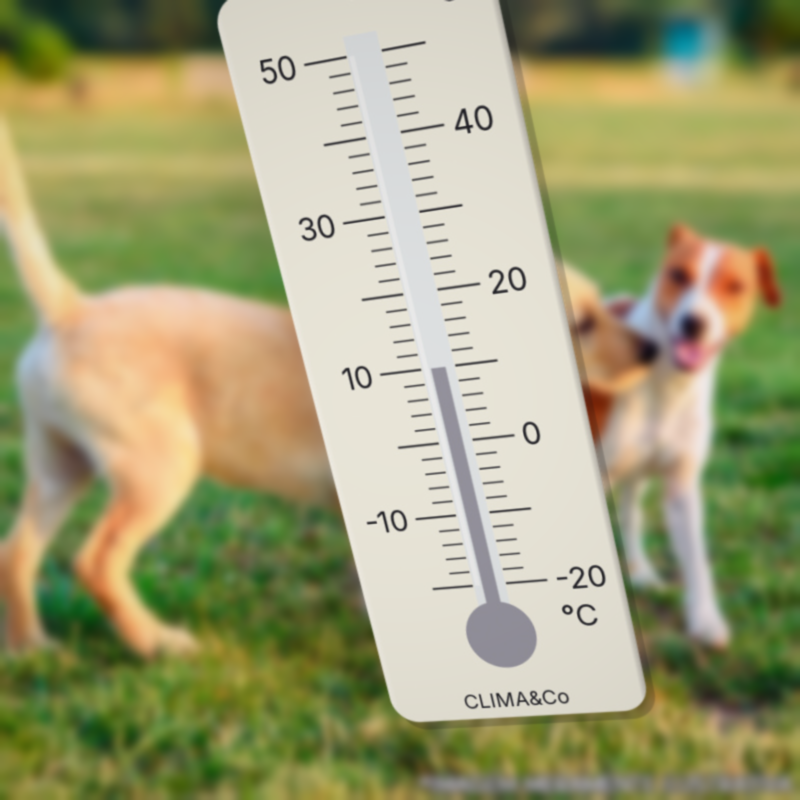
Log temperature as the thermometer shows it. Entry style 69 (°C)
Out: 10 (°C)
